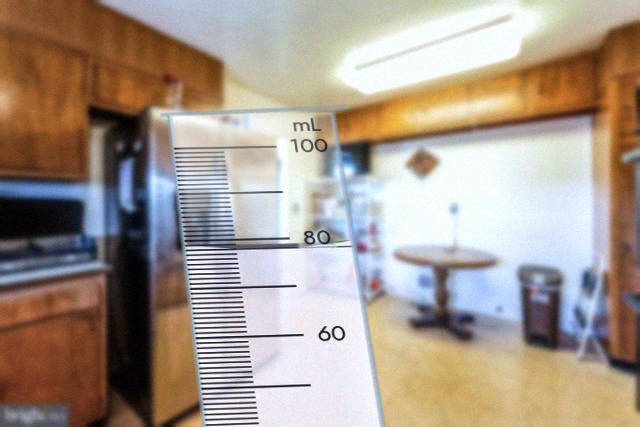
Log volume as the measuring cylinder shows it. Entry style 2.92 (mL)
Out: 78 (mL)
